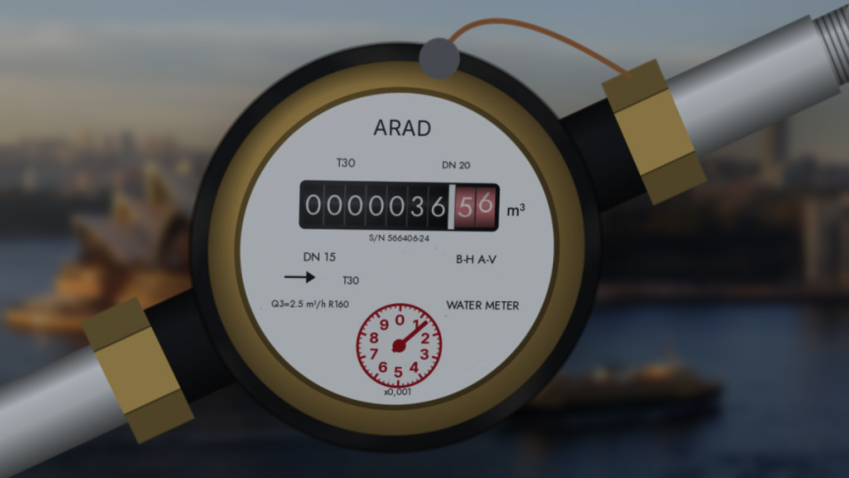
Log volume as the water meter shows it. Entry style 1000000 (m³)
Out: 36.561 (m³)
